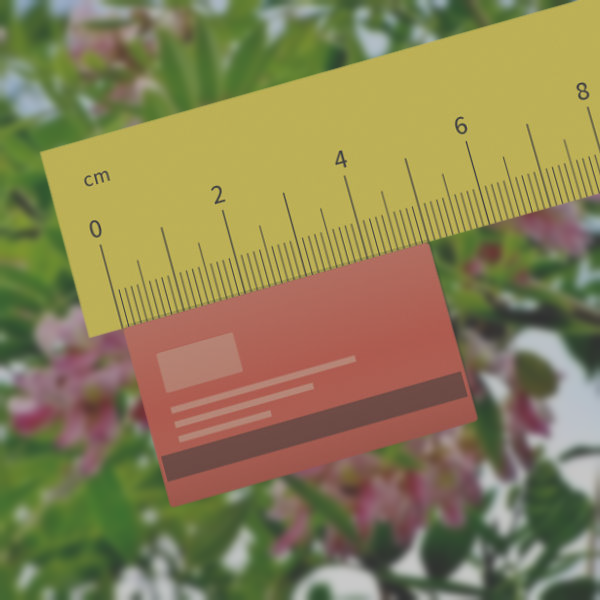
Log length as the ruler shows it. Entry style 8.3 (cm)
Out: 5 (cm)
